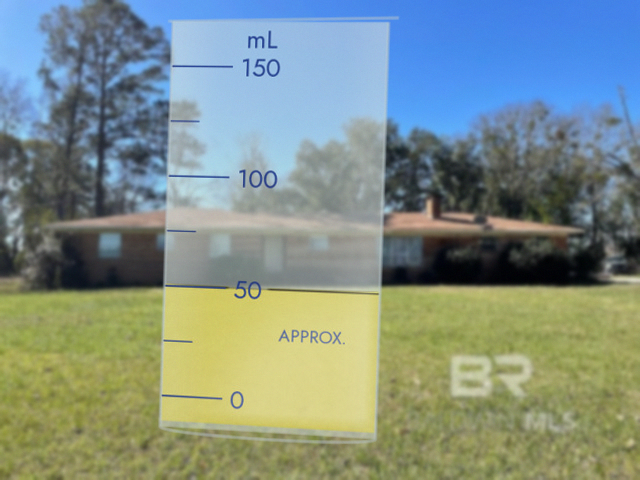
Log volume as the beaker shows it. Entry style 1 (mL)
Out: 50 (mL)
